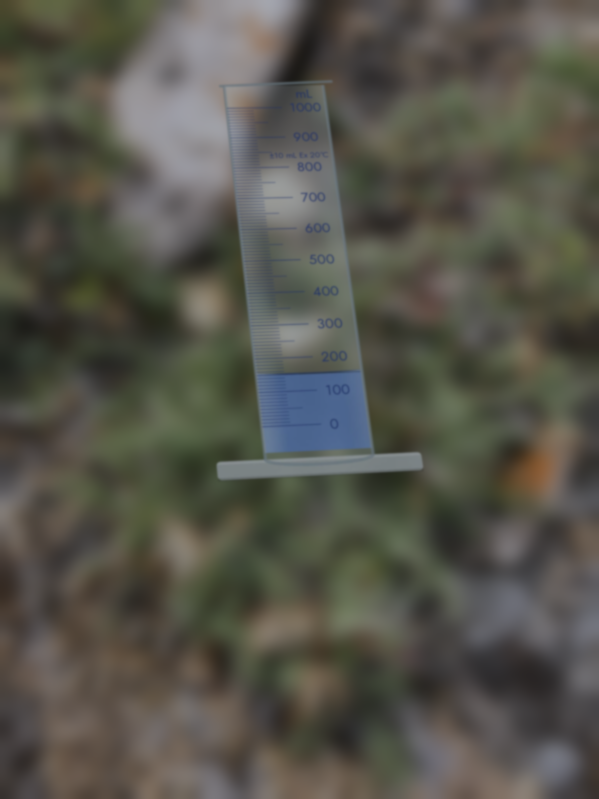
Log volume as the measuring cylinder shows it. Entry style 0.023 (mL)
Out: 150 (mL)
